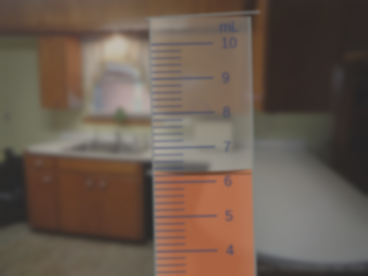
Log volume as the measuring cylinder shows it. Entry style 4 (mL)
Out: 6.2 (mL)
